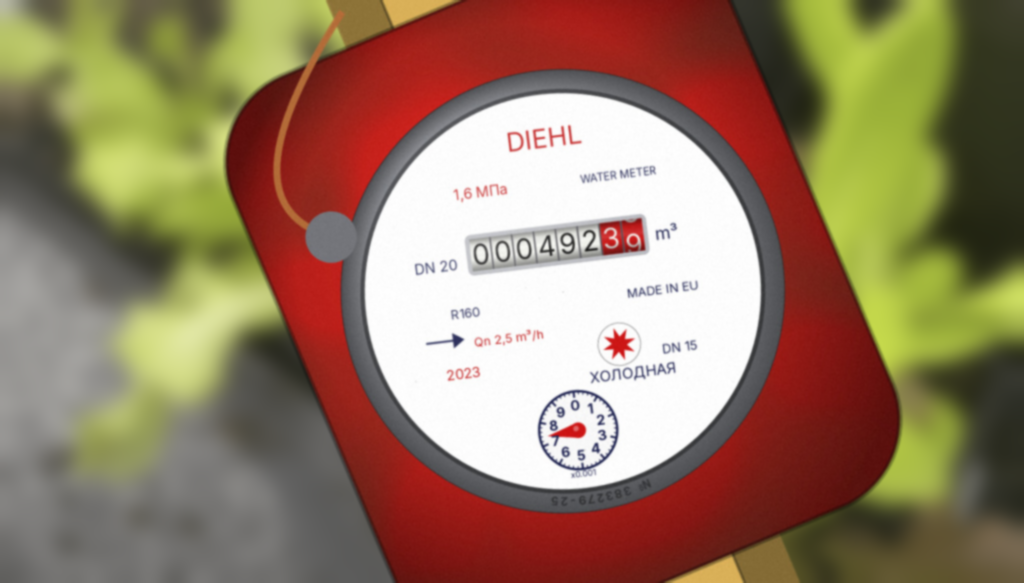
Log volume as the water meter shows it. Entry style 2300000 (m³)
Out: 492.387 (m³)
